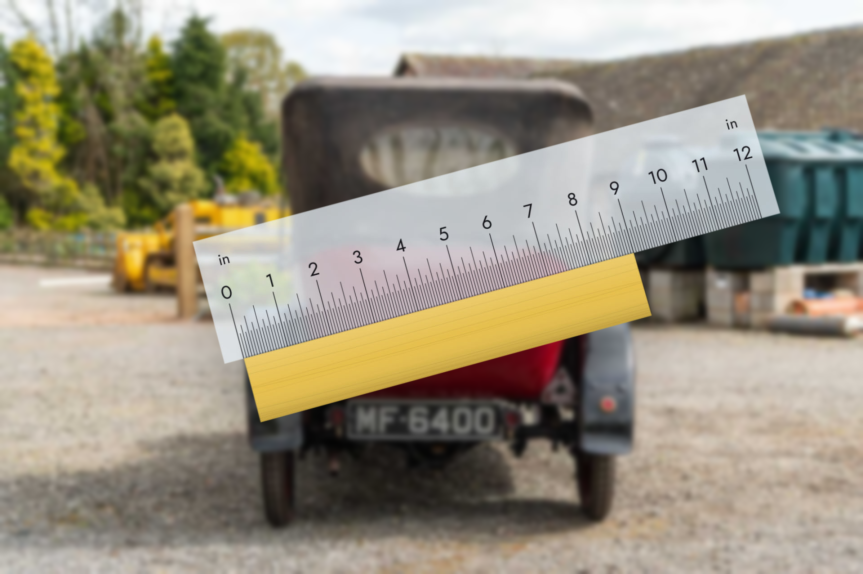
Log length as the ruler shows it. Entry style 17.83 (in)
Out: 9 (in)
